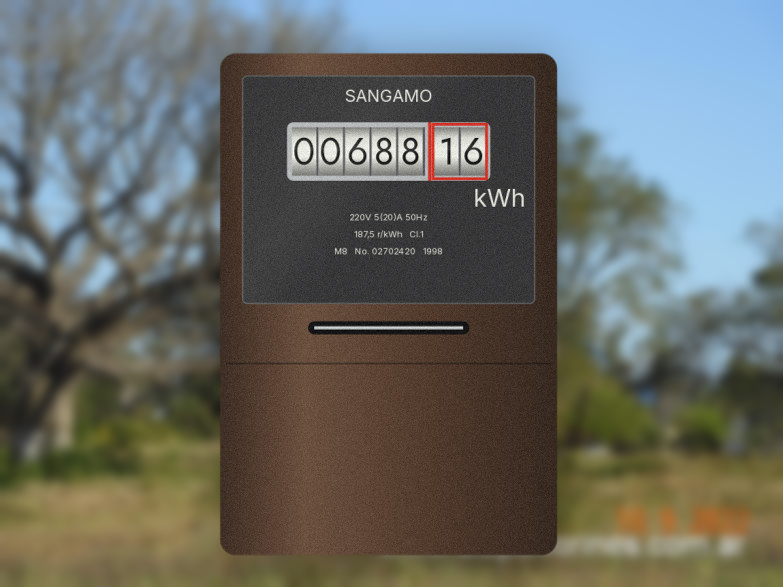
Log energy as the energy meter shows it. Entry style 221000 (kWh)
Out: 688.16 (kWh)
